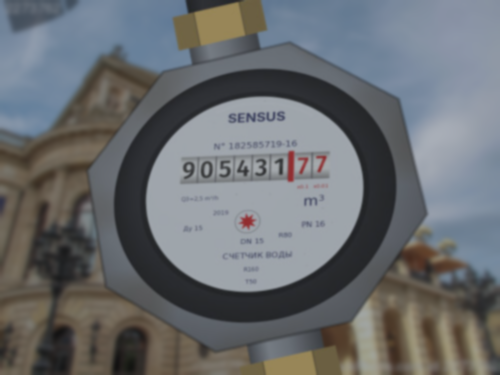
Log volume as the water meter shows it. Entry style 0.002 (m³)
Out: 905431.77 (m³)
